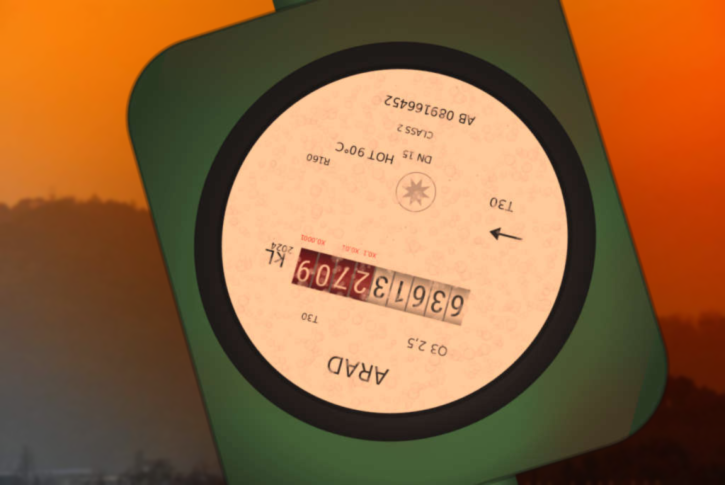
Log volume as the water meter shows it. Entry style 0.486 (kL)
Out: 63613.2709 (kL)
